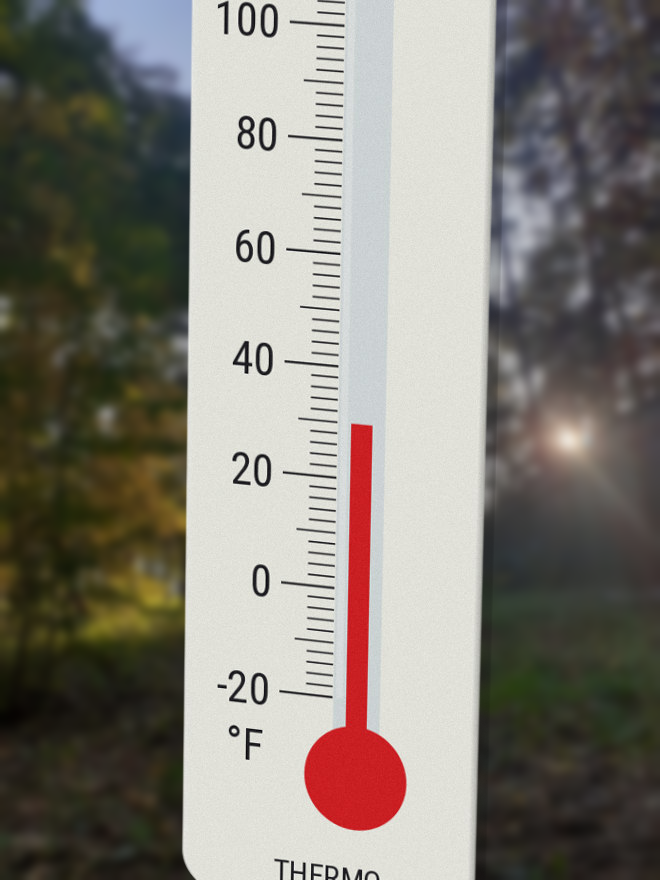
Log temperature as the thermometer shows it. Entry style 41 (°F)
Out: 30 (°F)
